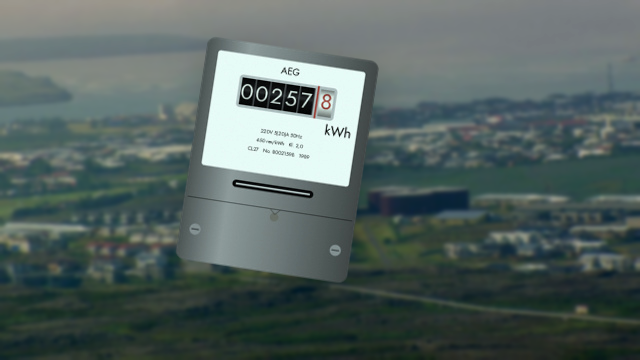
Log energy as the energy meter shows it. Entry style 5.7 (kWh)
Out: 257.8 (kWh)
